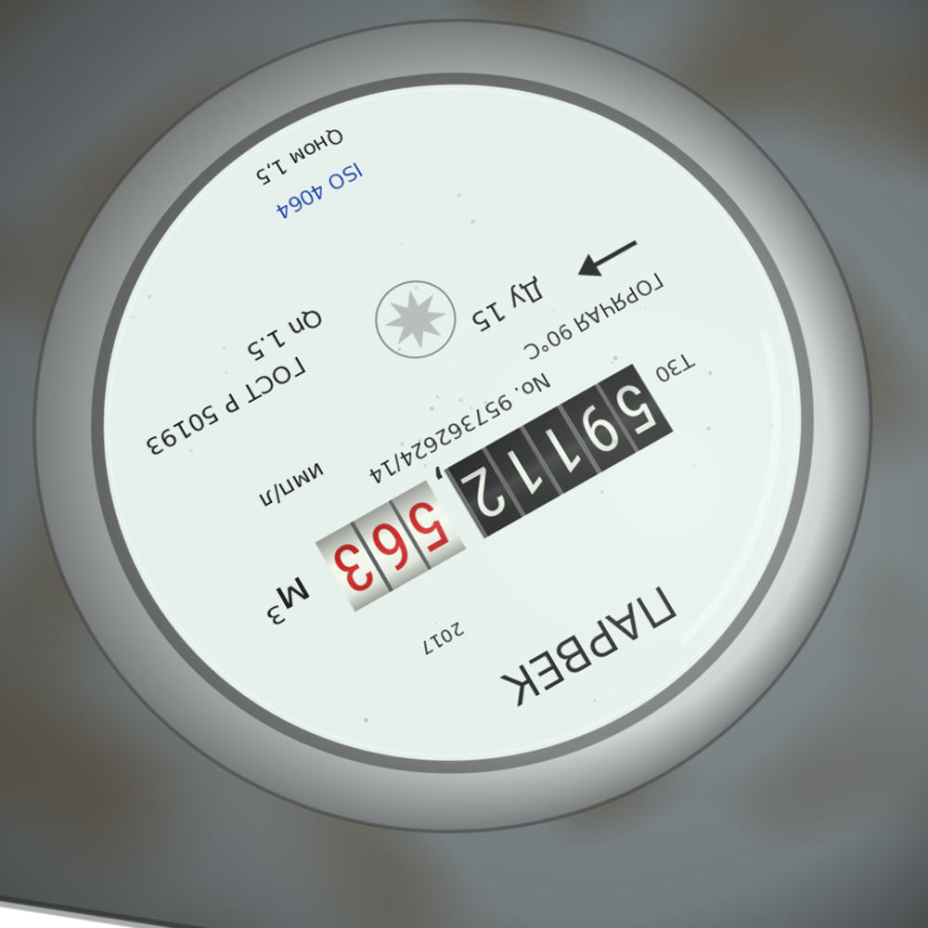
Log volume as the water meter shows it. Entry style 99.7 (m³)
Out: 59112.563 (m³)
